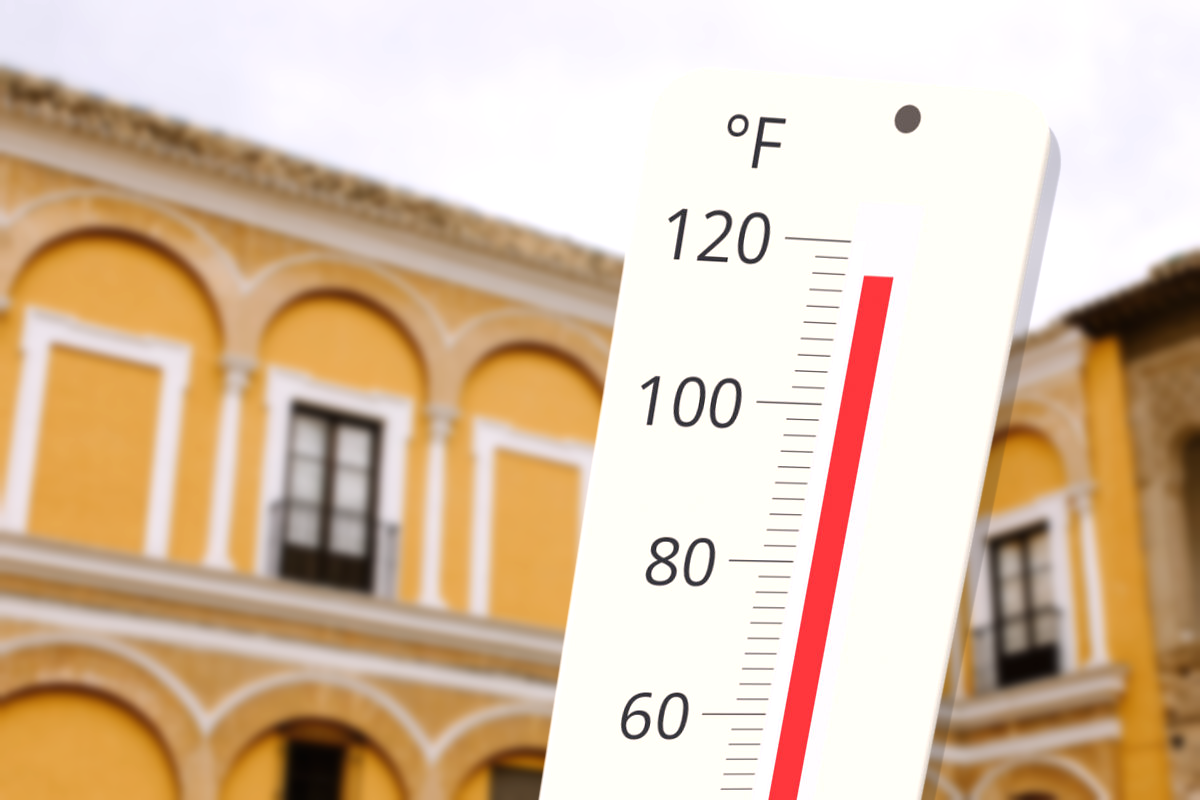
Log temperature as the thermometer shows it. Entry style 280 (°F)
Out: 116 (°F)
